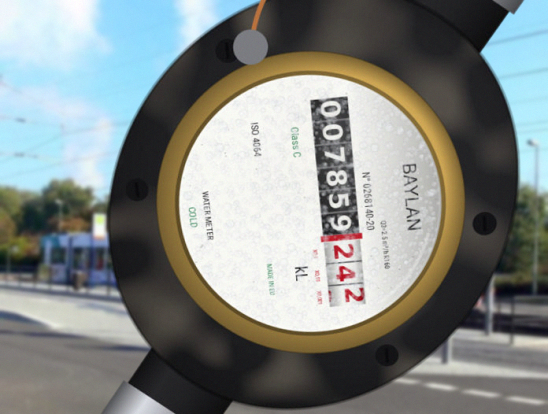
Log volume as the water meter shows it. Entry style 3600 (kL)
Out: 7859.242 (kL)
